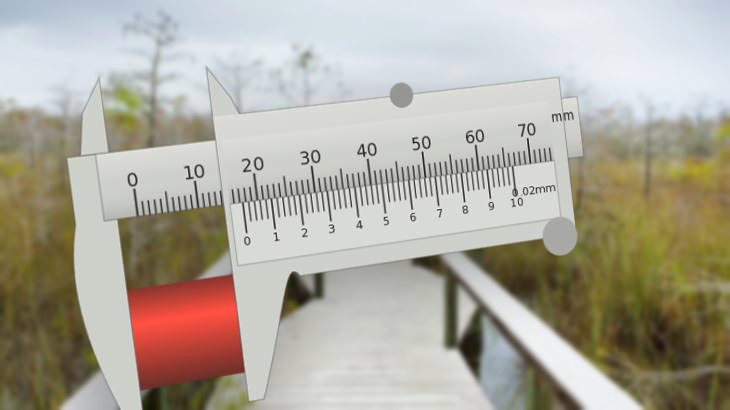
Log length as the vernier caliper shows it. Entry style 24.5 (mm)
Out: 17.5 (mm)
